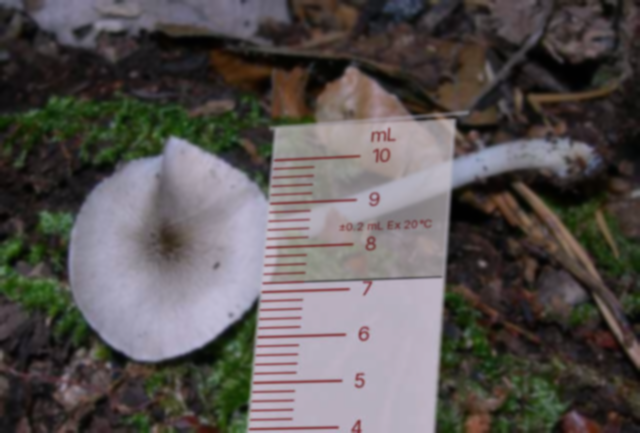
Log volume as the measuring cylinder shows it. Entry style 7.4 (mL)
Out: 7.2 (mL)
